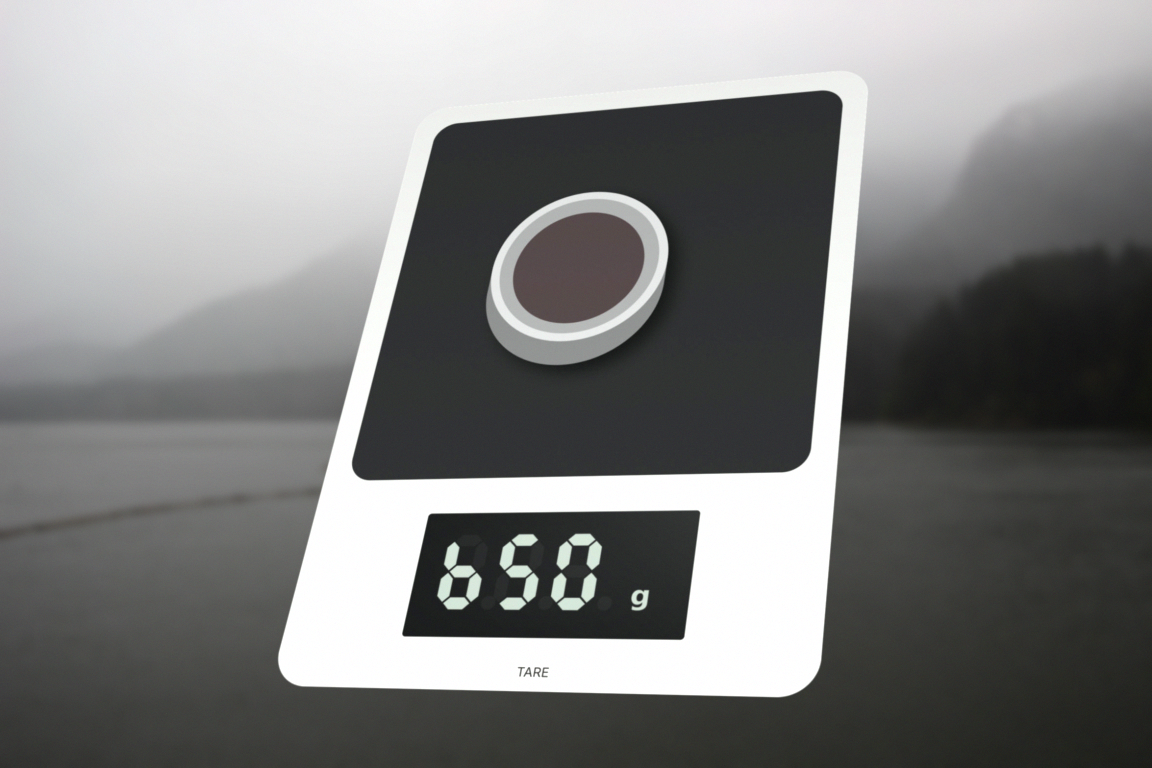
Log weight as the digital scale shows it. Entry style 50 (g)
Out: 650 (g)
